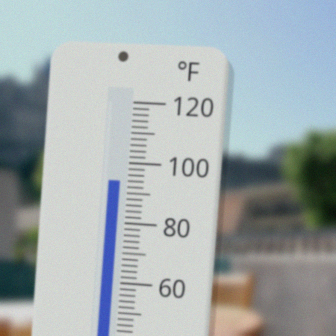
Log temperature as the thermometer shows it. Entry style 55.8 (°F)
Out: 94 (°F)
